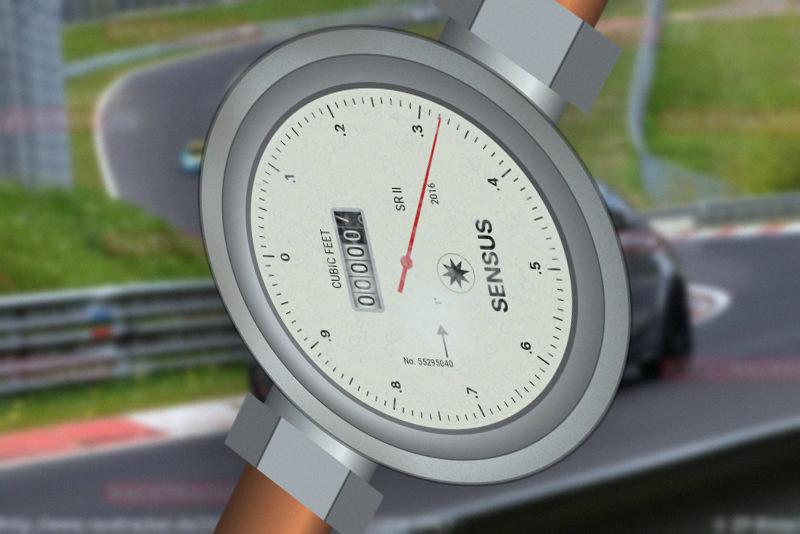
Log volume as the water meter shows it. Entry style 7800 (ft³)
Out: 7.32 (ft³)
